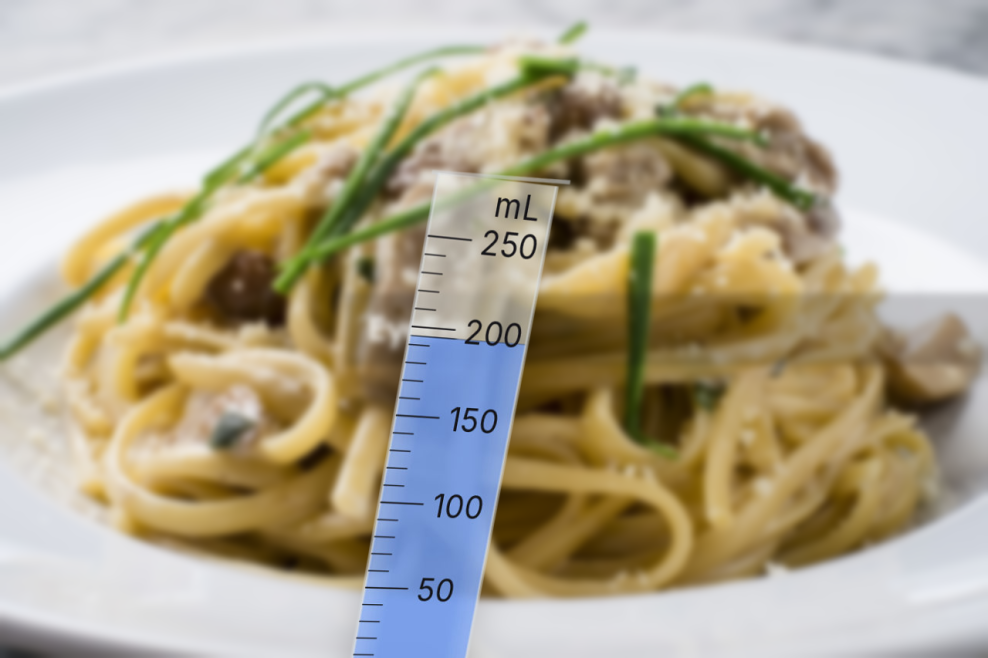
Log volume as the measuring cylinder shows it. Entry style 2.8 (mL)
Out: 195 (mL)
